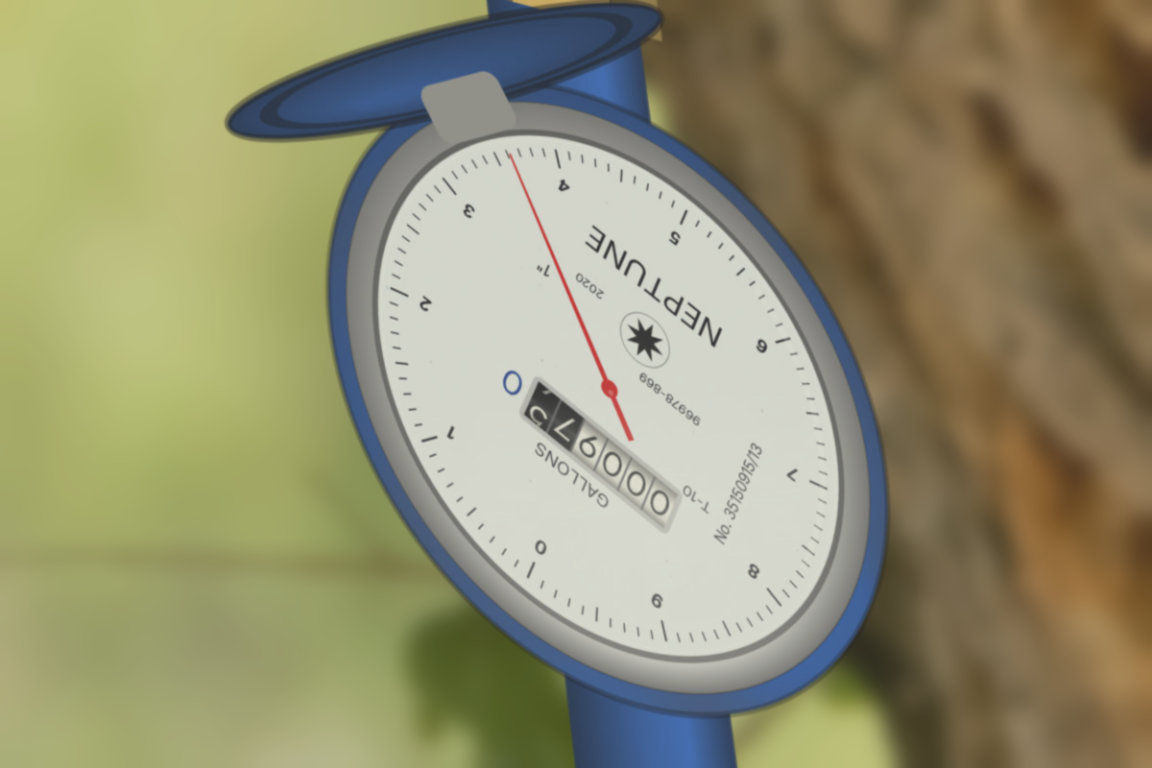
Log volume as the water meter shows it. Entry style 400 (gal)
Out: 9753.6 (gal)
